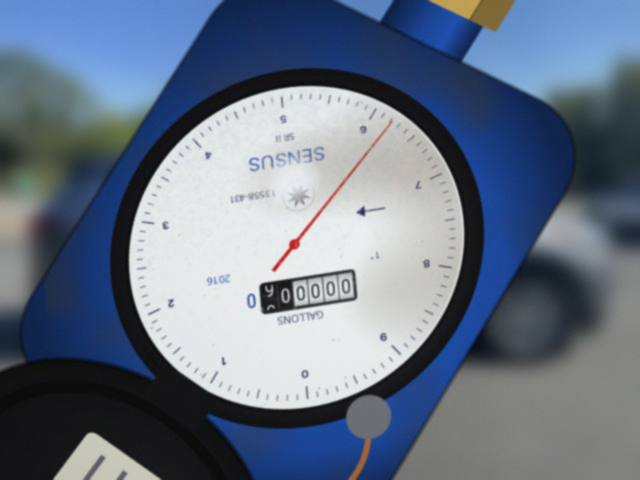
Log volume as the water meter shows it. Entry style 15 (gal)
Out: 56.2 (gal)
